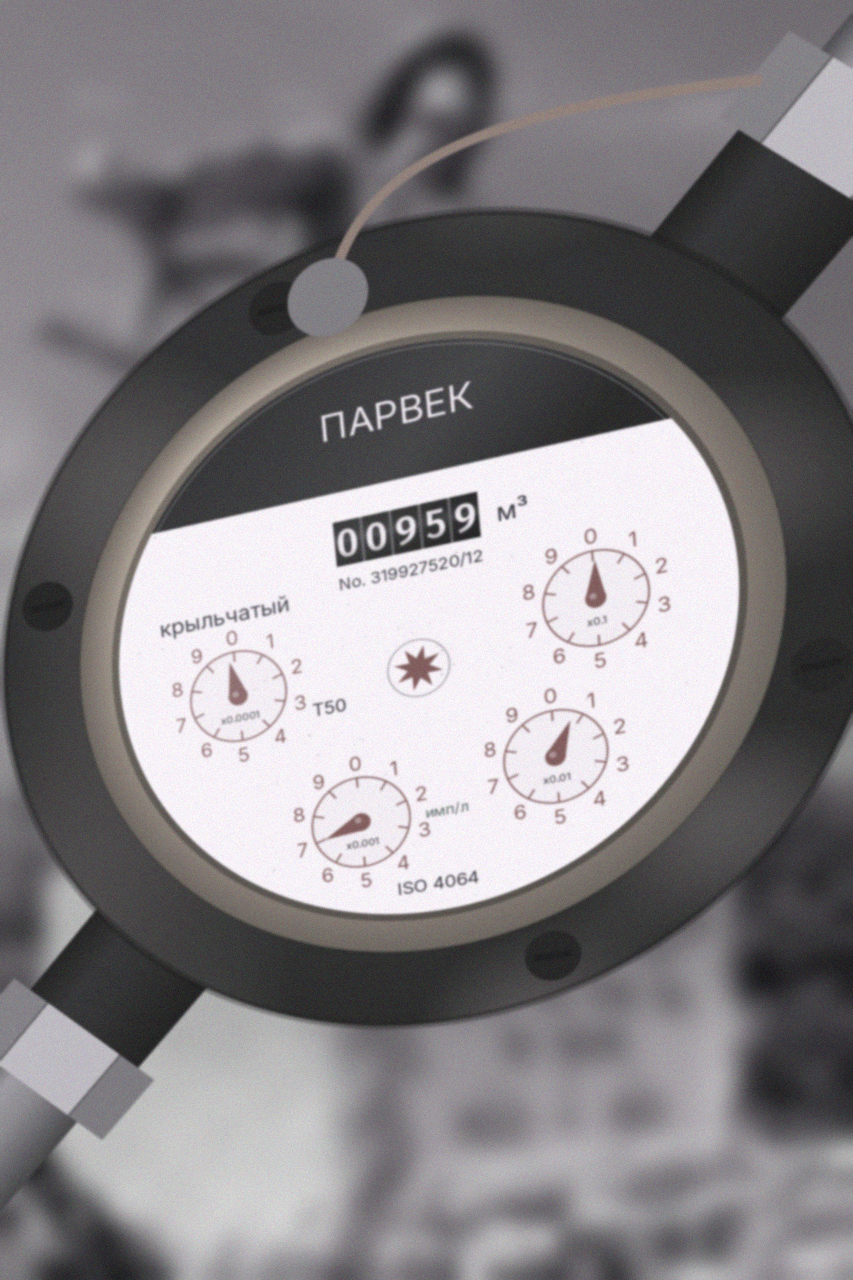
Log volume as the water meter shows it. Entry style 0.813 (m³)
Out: 959.0069 (m³)
